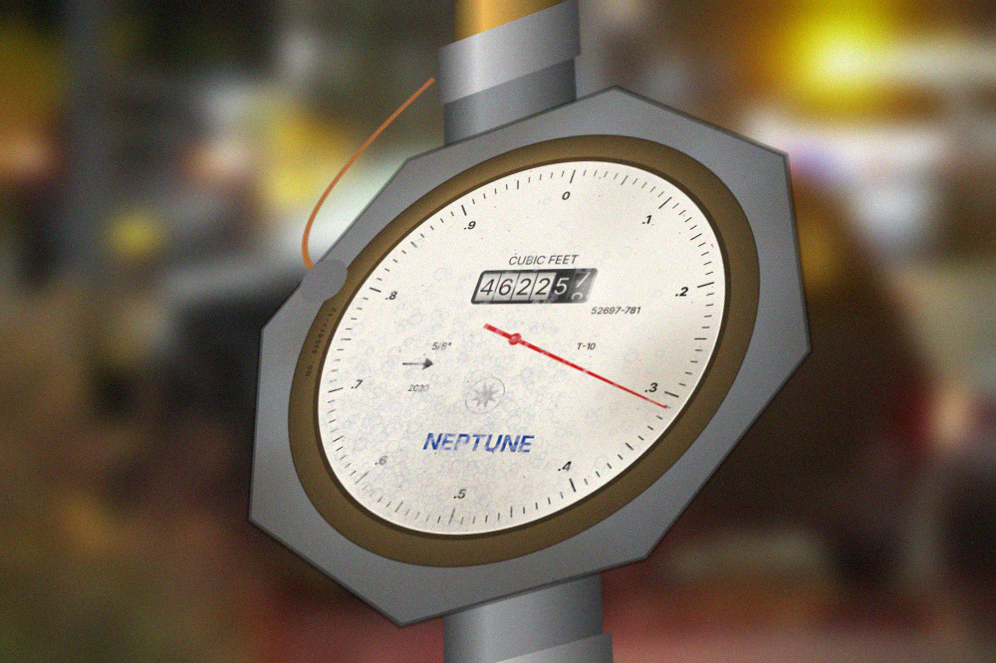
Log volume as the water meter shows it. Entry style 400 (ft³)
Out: 462257.31 (ft³)
